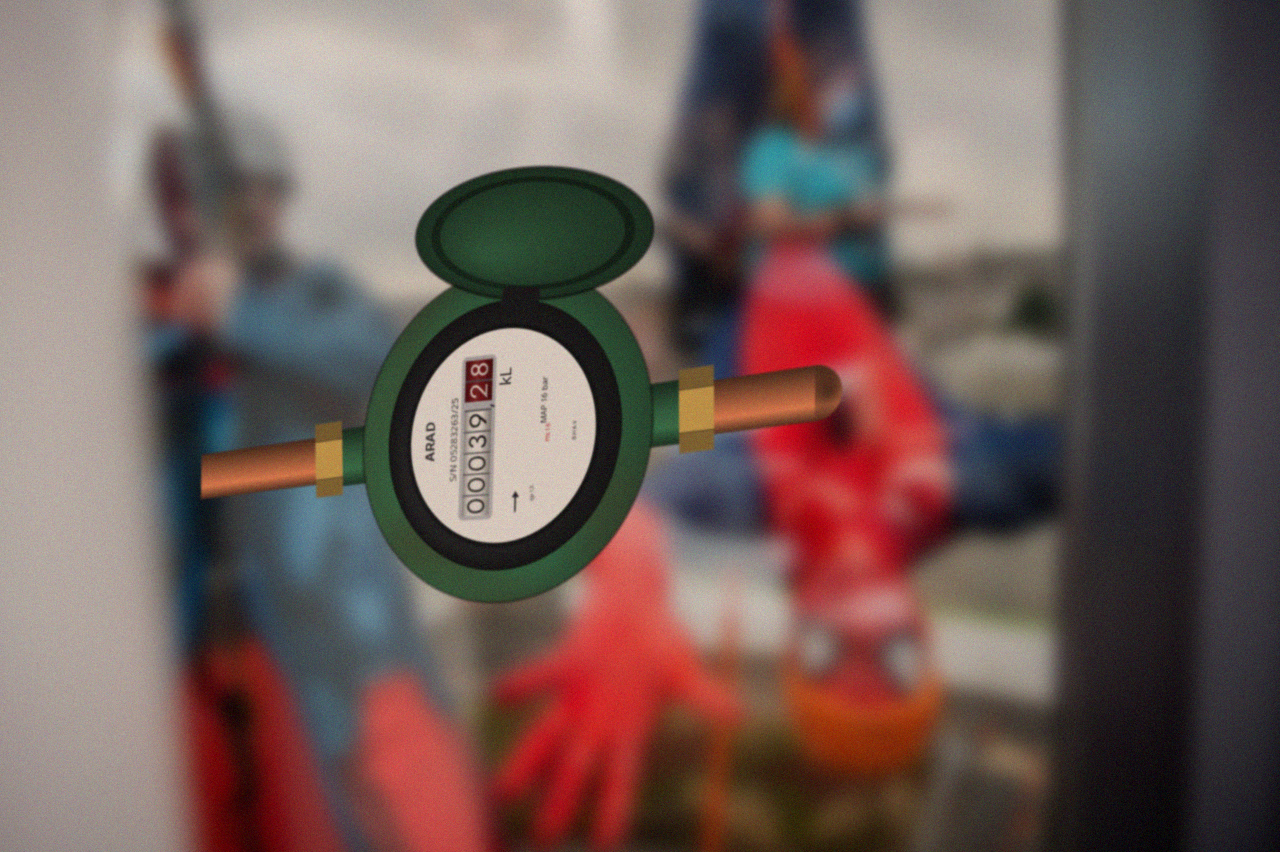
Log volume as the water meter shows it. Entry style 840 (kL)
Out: 39.28 (kL)
